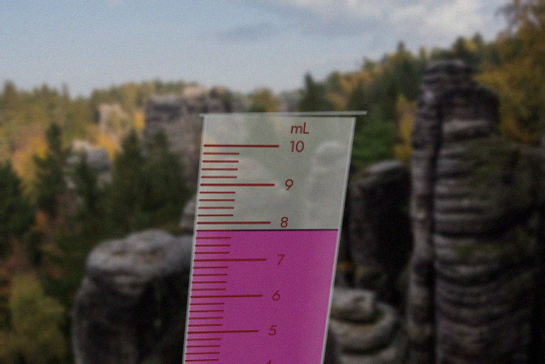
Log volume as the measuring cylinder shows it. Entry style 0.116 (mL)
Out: 7.8 (mL)
